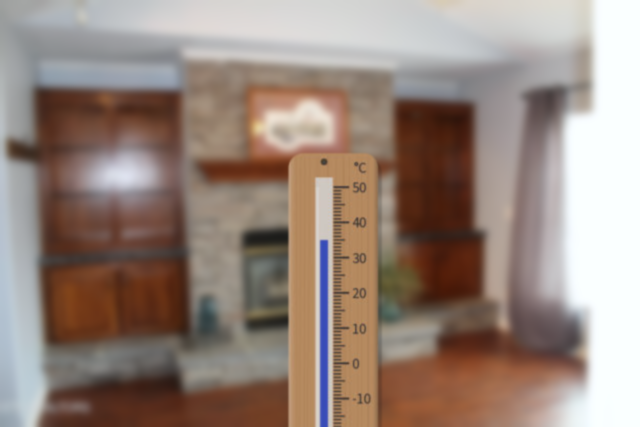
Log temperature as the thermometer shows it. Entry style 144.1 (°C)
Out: 35 (°C)
